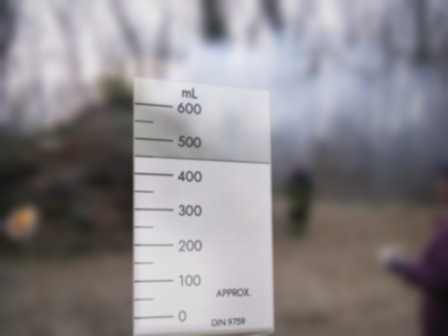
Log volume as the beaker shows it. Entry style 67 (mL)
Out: 450 (mL)
